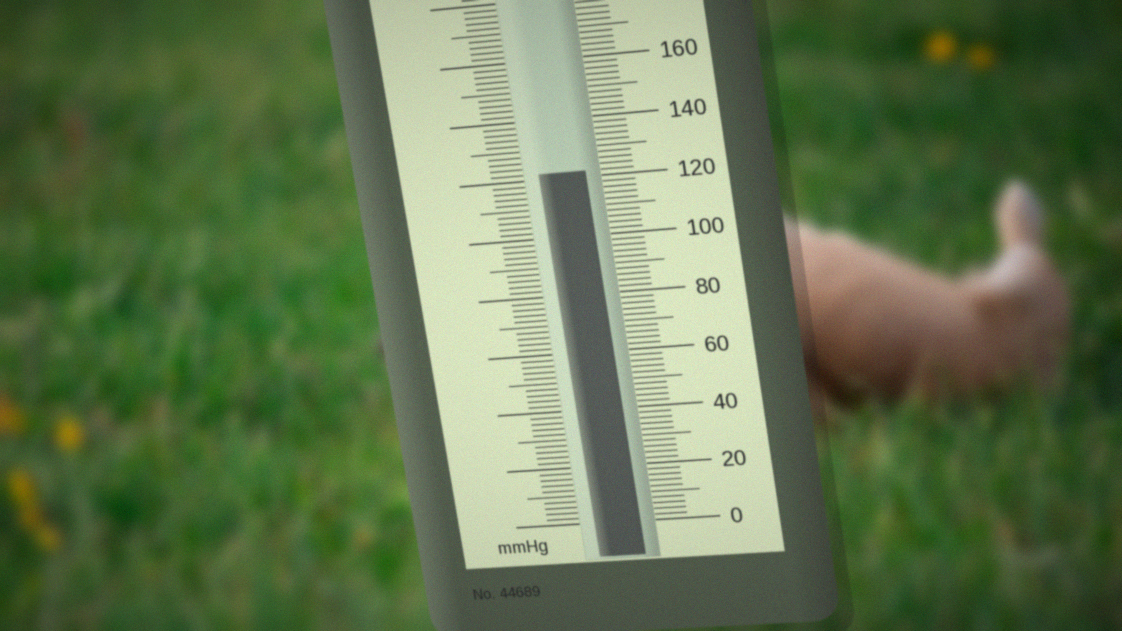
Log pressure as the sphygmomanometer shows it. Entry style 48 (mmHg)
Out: 122 (mmHg)
